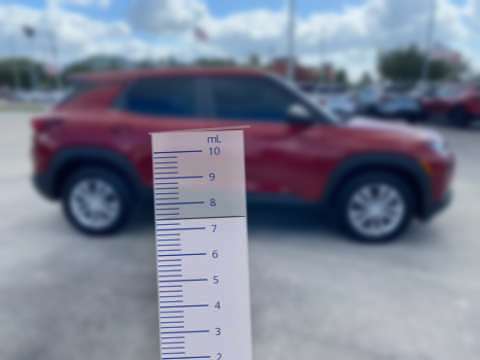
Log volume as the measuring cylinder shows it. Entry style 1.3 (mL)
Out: 7.4 (mL)
